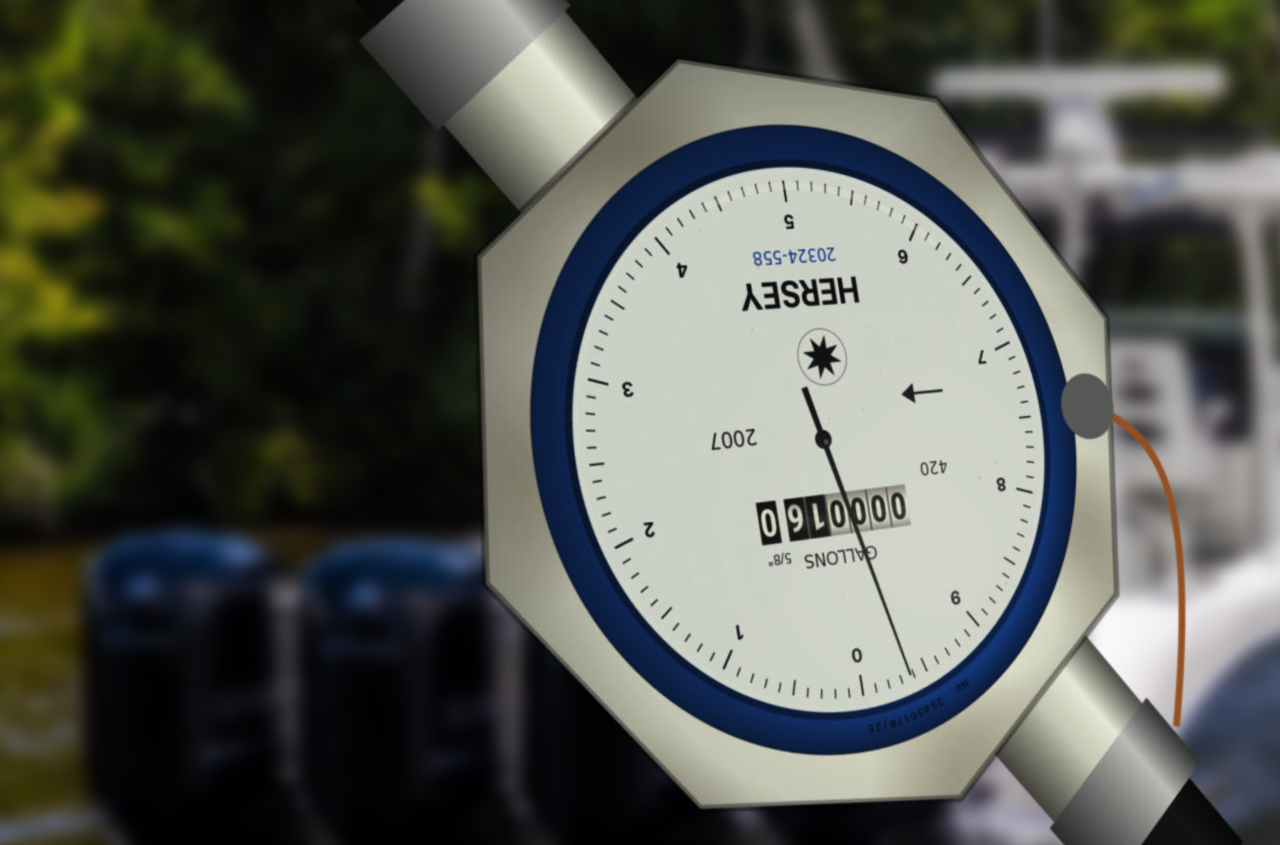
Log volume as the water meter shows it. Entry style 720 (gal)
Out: 159.6 (gal)
